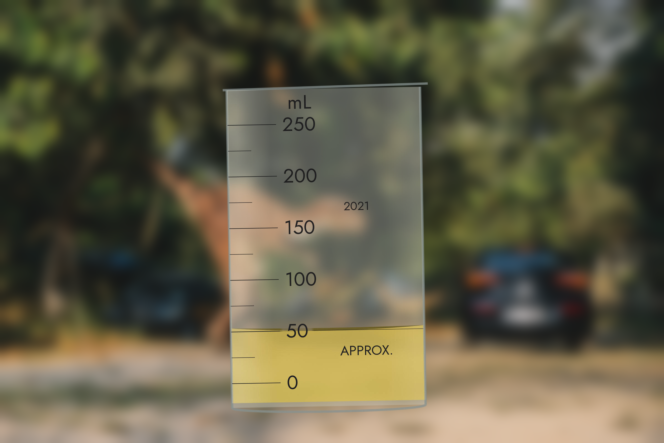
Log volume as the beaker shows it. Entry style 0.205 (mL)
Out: 50 (mL)
